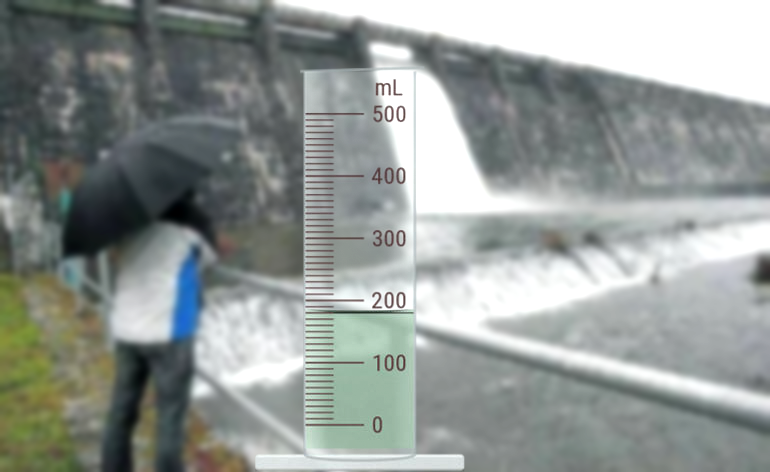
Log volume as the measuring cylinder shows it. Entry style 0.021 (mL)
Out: 180 (mL)
